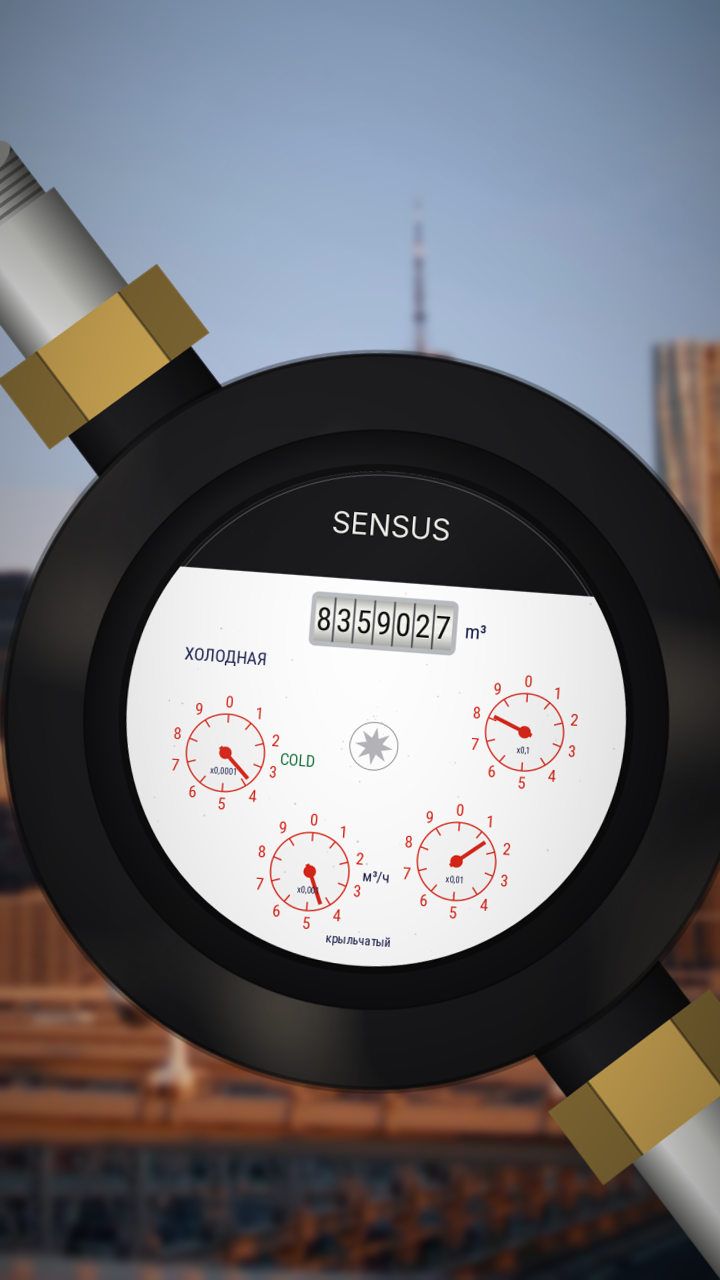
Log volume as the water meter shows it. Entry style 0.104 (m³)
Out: 8359027.8143 (m³)
